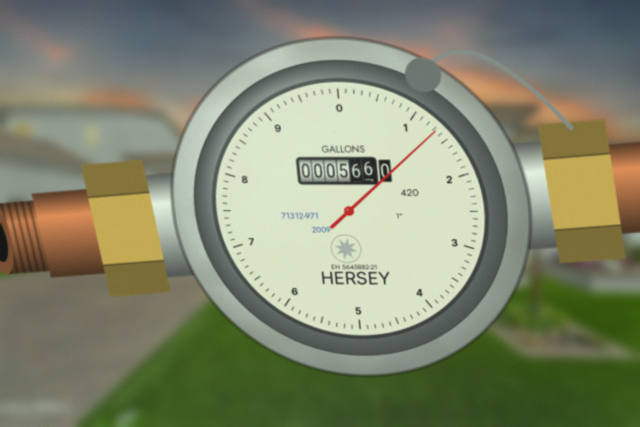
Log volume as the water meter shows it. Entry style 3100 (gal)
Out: 5661.3 (gal)
